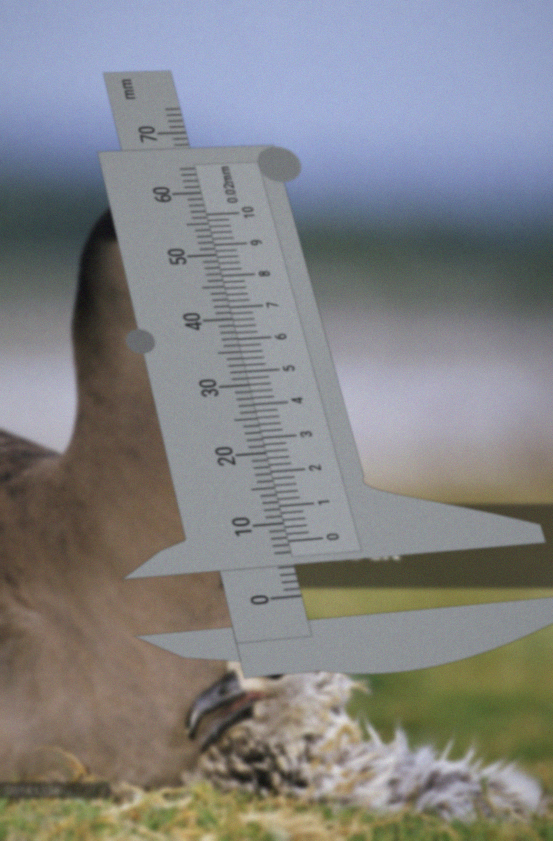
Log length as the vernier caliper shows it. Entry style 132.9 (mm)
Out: 7.5 (mm)
